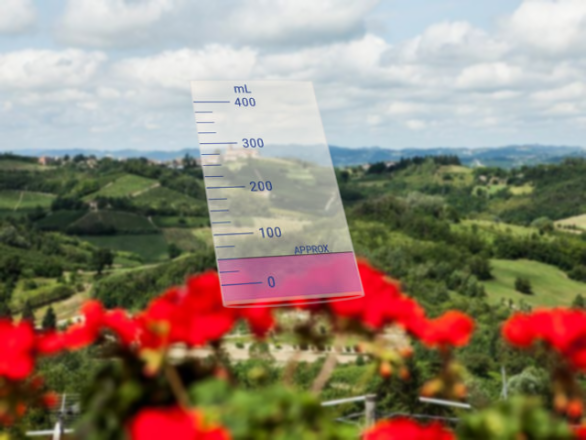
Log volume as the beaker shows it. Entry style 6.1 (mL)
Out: 50 (mL)
